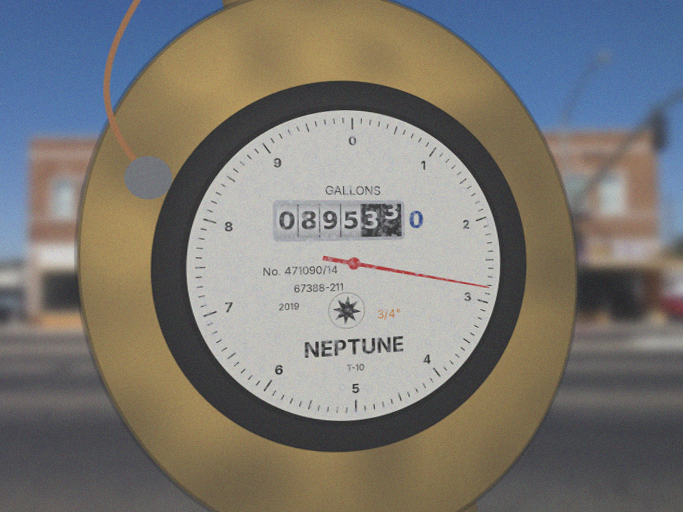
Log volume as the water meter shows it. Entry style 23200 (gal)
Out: 895332.8 (gal)
